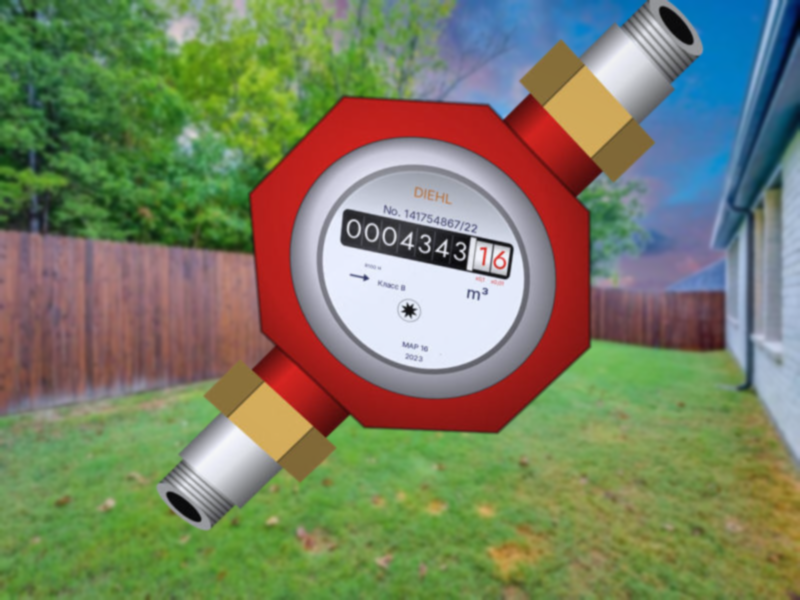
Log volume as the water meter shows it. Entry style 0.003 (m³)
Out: 4343.16 (m³)
